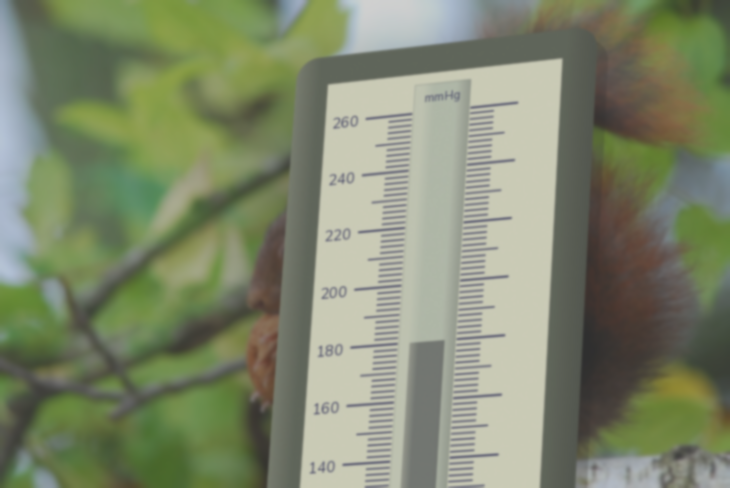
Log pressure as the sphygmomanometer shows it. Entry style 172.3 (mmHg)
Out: 180 (mmHg)
